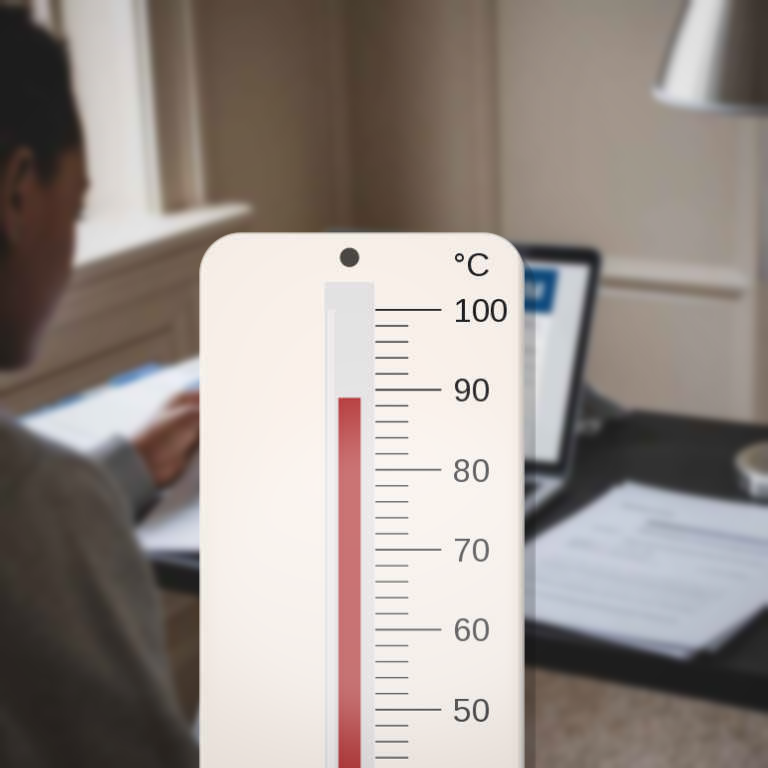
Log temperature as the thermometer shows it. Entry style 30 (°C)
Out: 89 (°C)
